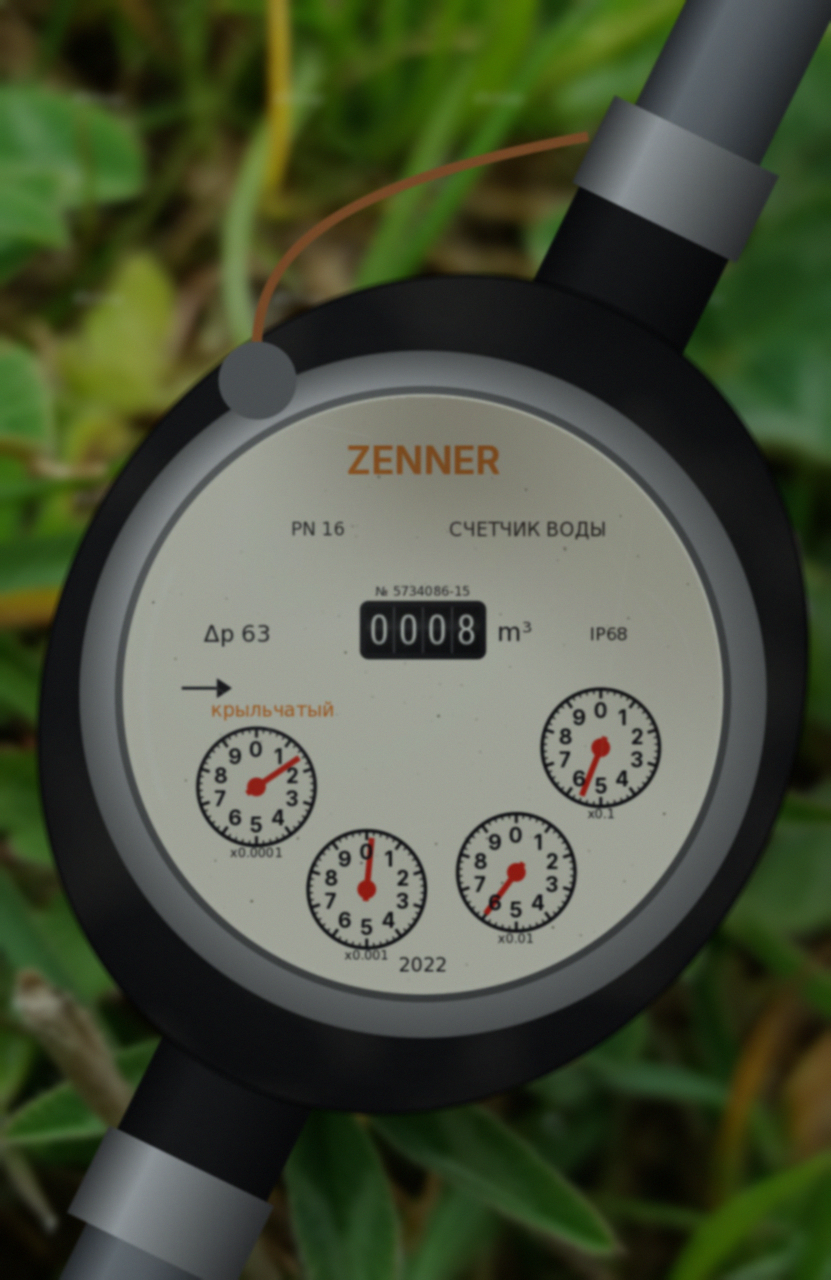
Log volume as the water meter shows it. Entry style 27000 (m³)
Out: 8.5601 (m³)
